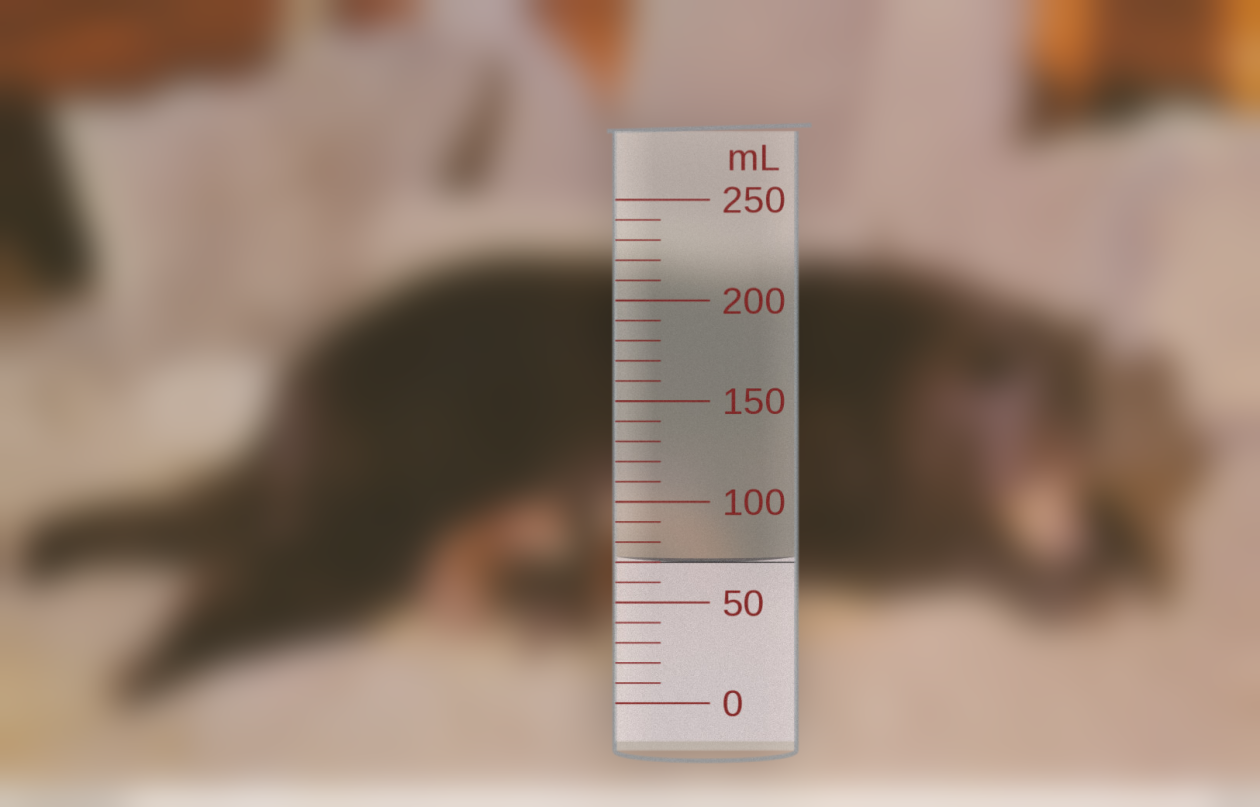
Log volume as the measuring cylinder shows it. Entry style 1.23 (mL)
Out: 70 (mL)
